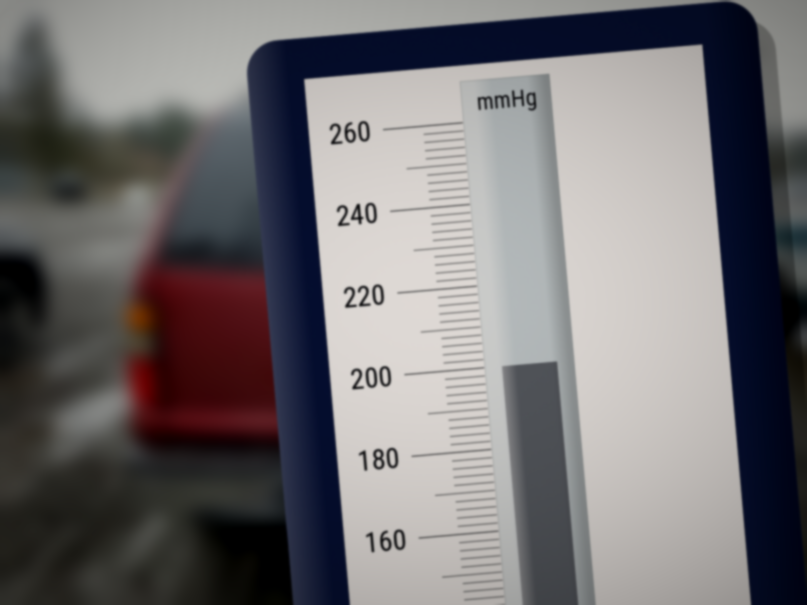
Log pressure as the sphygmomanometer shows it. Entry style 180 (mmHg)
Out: 200 (mmHg)
